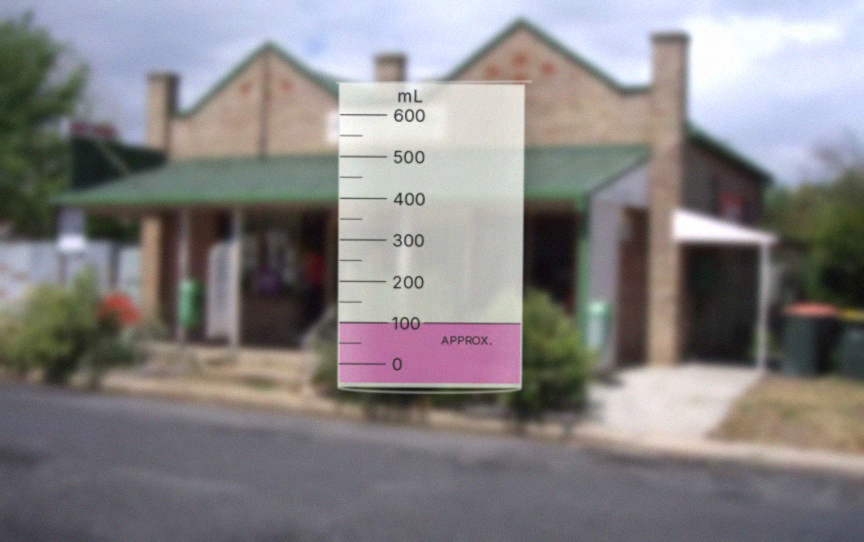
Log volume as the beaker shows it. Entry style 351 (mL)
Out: 100 (mL)
